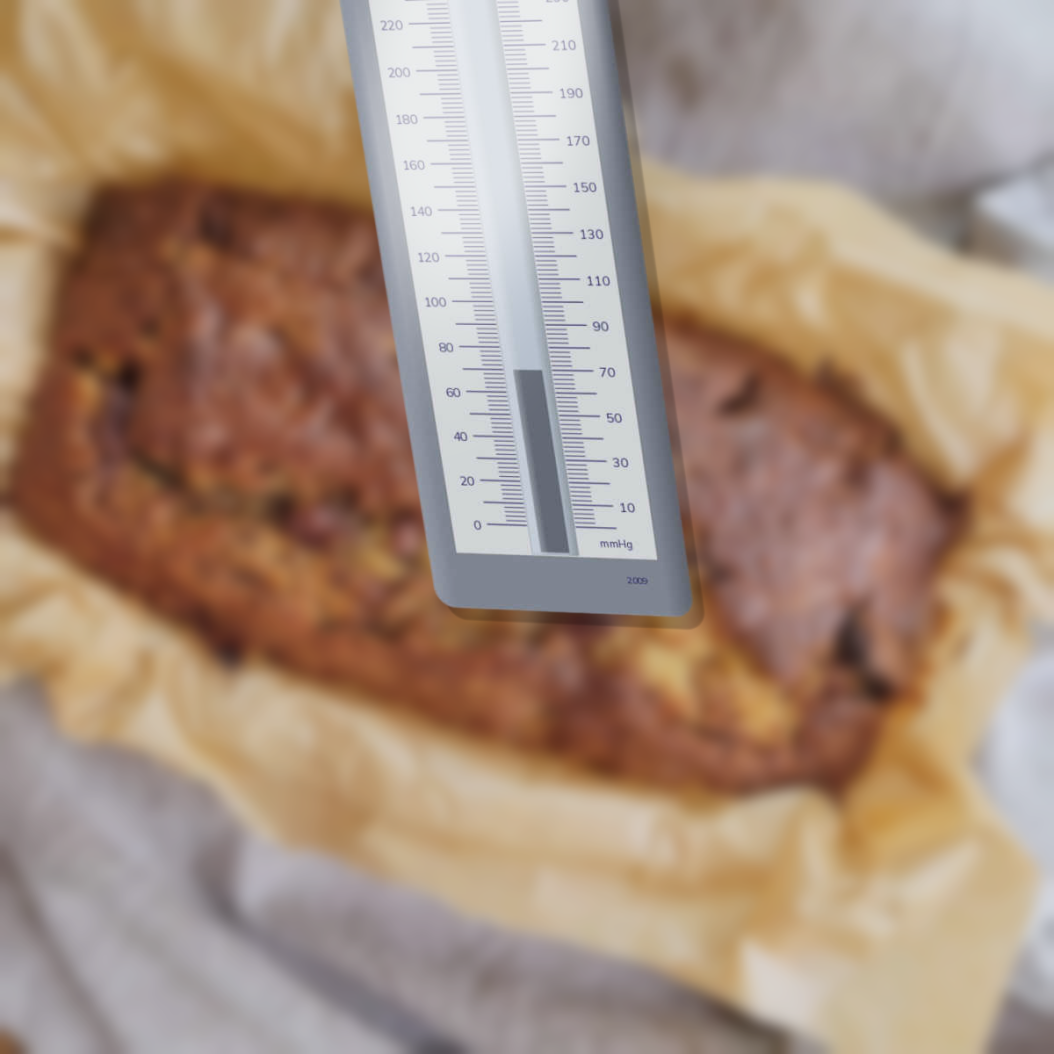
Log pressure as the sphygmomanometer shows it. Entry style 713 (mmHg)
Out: 70 (mmHg)
